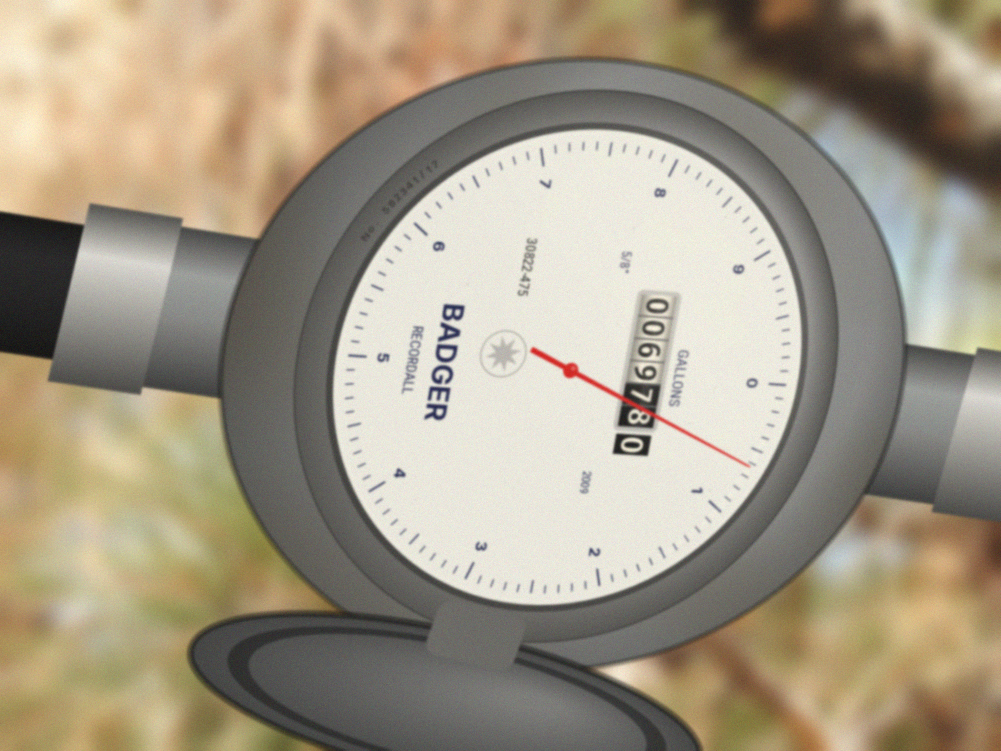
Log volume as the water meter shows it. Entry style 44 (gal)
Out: 69780.6 (gal)
